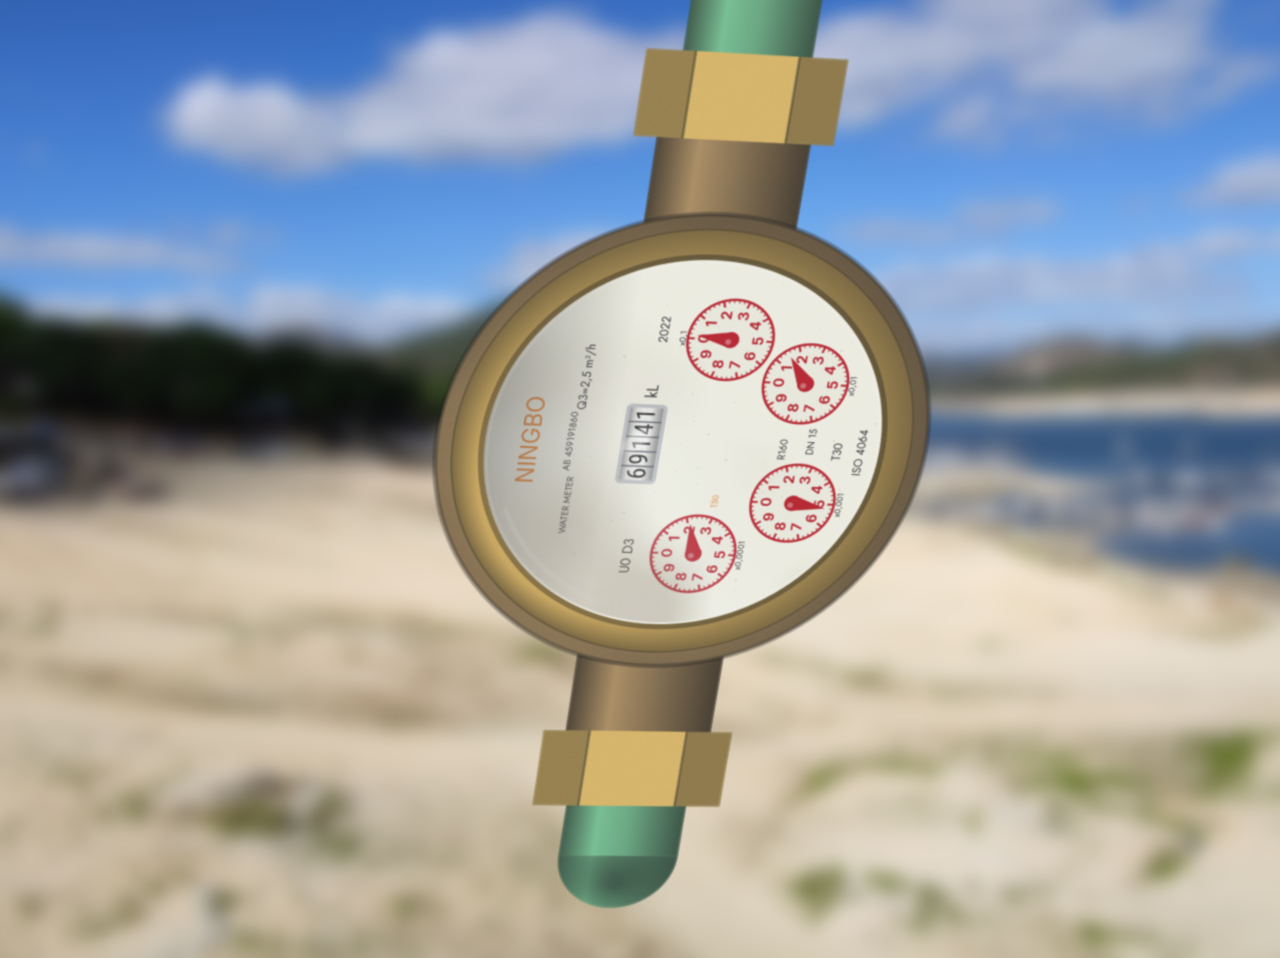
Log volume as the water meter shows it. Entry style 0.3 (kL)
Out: 69141.0152 (kL)
